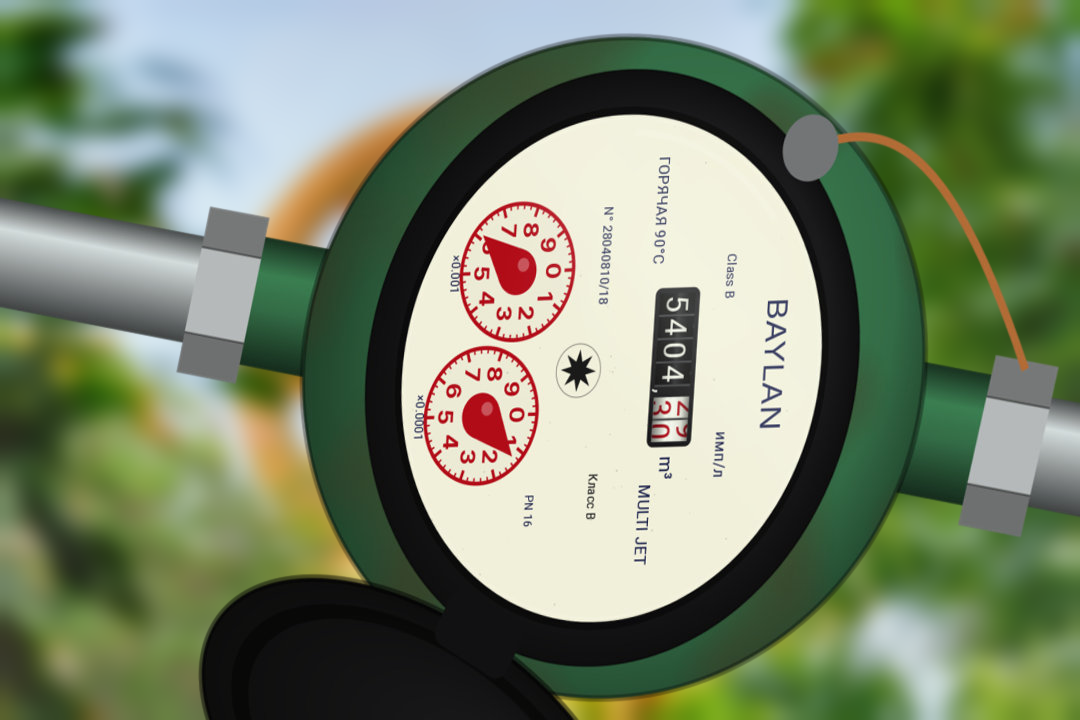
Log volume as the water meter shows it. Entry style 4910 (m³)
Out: 5404.2961 (m³)
